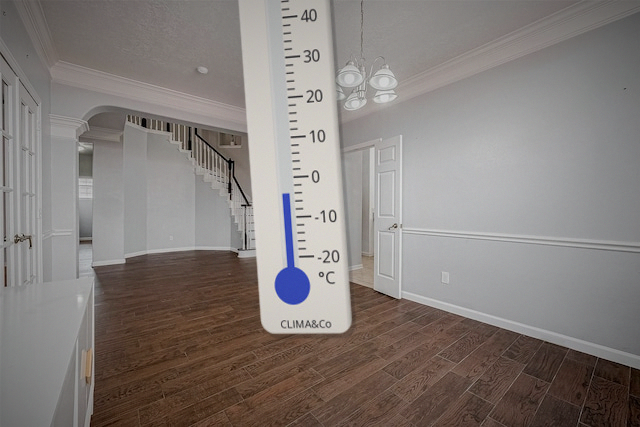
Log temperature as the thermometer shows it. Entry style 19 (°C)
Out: -4 (°C)
